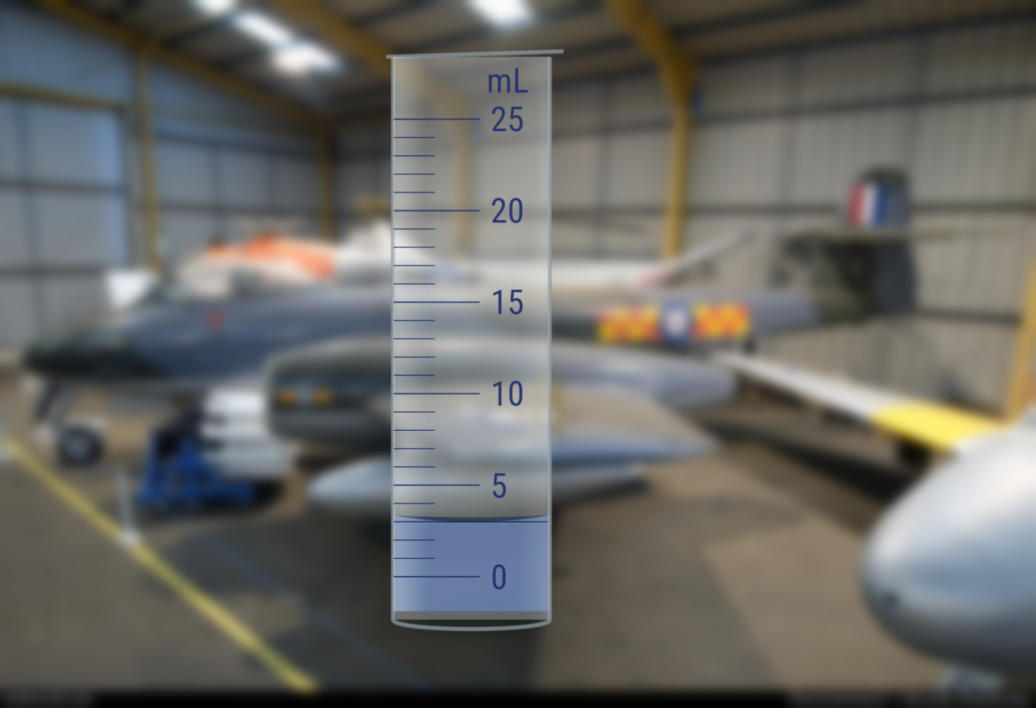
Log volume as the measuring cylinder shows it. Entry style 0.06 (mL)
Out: 3 (mL)
